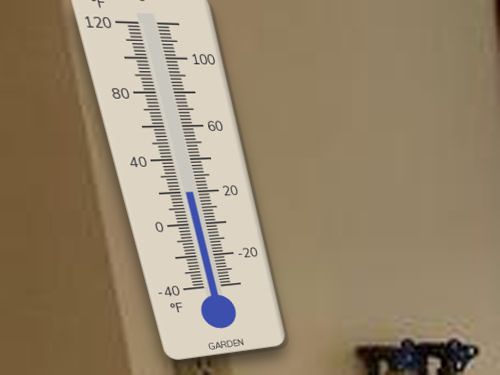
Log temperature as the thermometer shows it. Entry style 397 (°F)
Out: 20 (°F)
